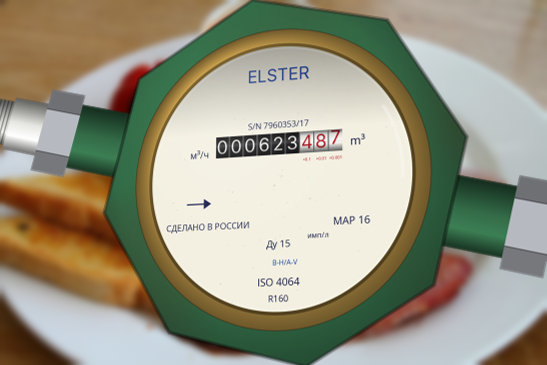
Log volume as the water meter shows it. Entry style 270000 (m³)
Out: 623.487 (m³)
